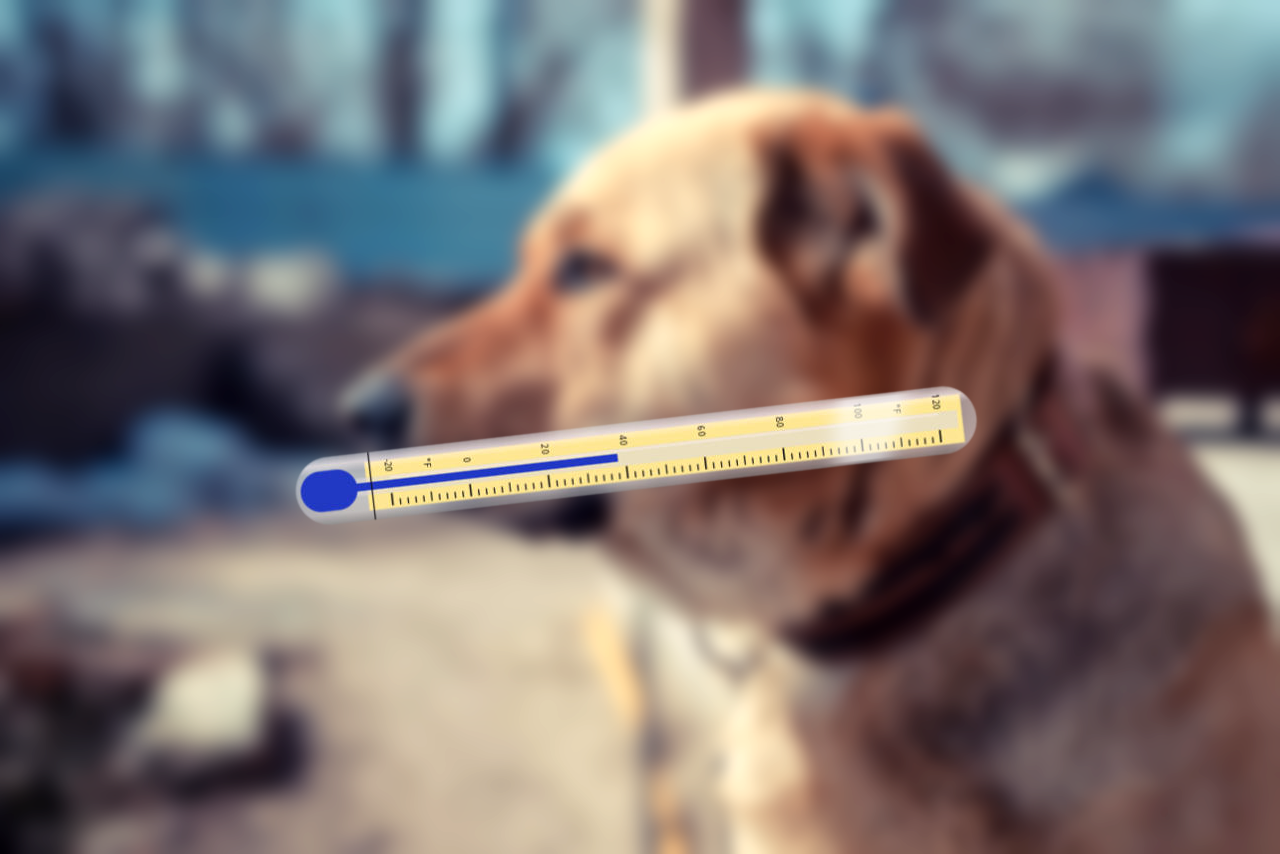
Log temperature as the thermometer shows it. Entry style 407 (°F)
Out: 38 (°F)
